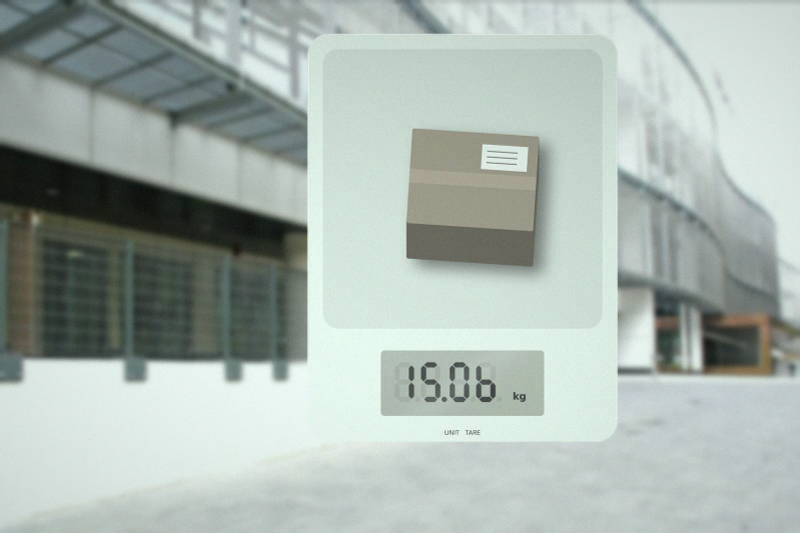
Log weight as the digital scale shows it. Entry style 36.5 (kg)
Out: 15.06 (kg)
